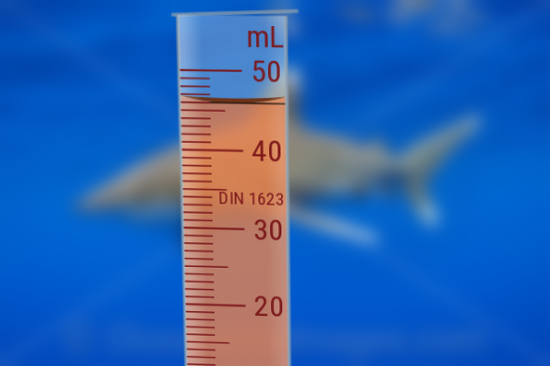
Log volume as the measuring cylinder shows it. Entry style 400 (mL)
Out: 46 (mL)
